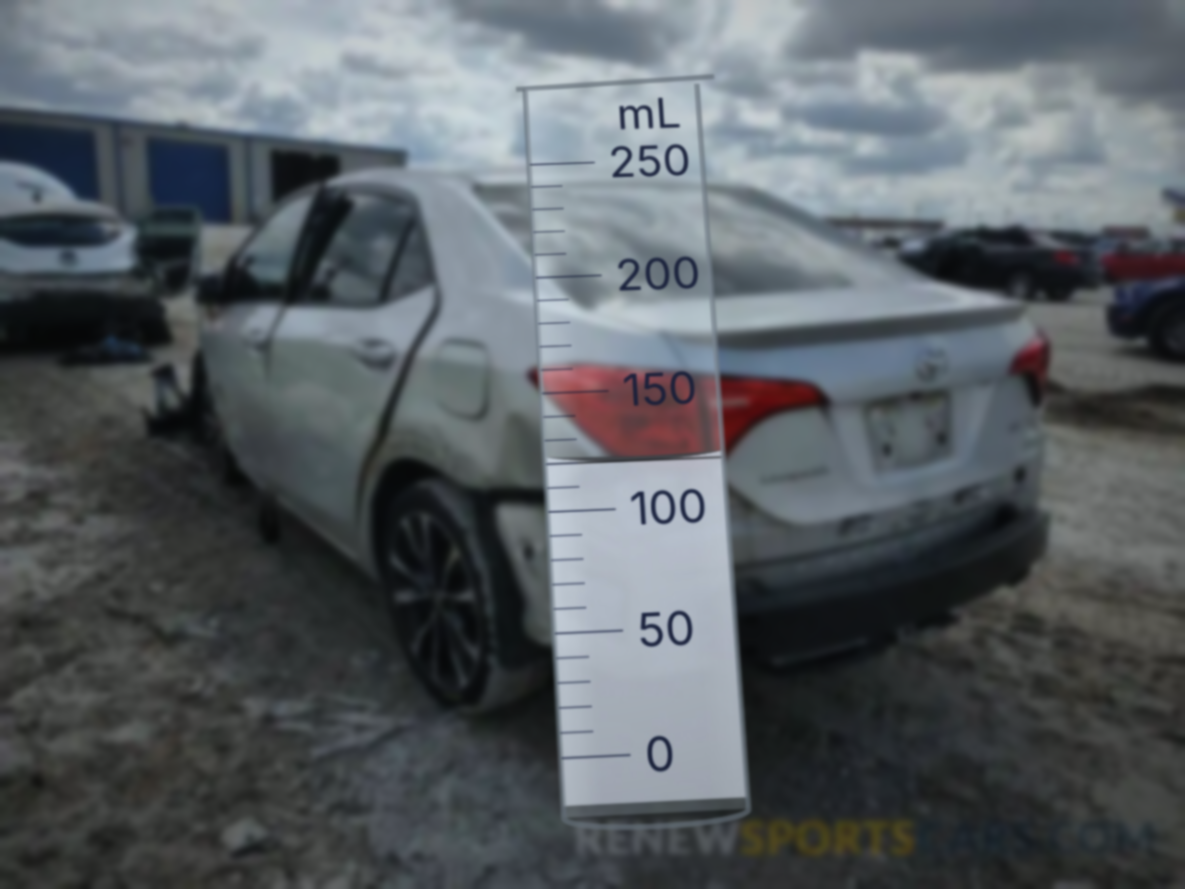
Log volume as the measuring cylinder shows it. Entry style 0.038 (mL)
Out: 120 (mL)
